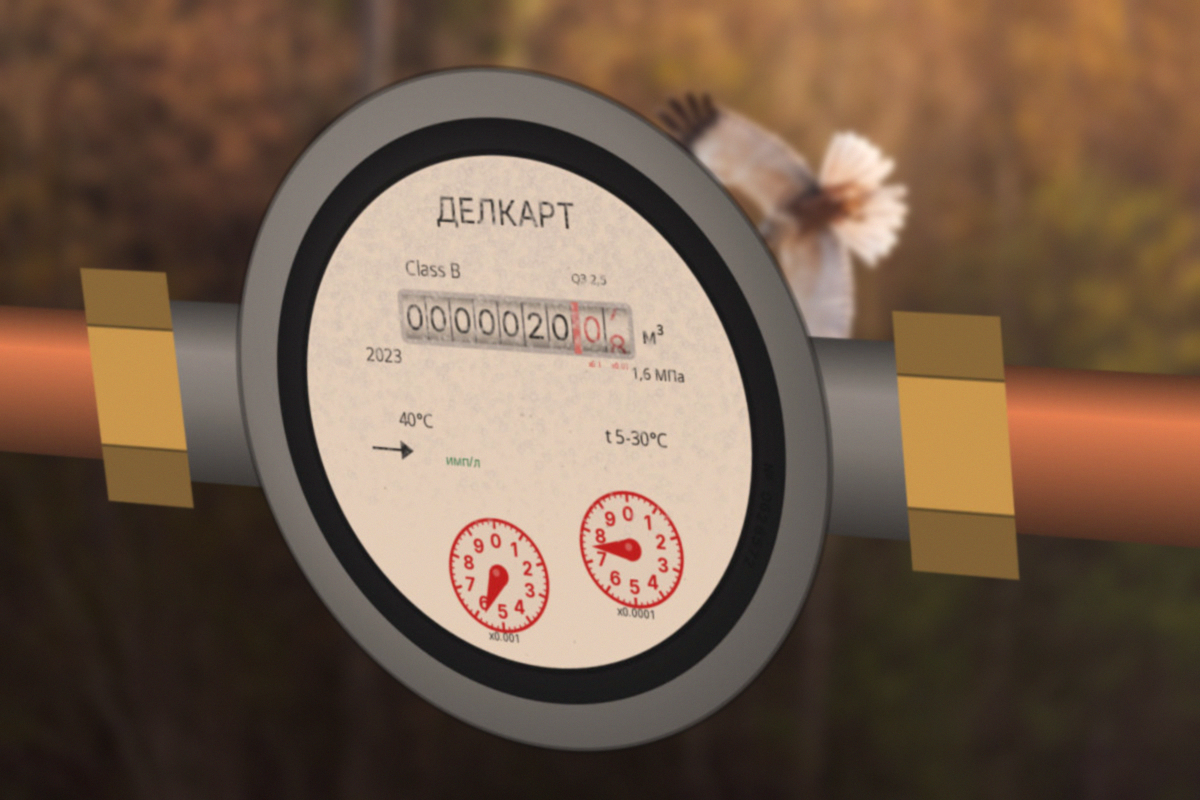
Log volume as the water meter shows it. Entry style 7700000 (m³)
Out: 20.0757 (m³)
